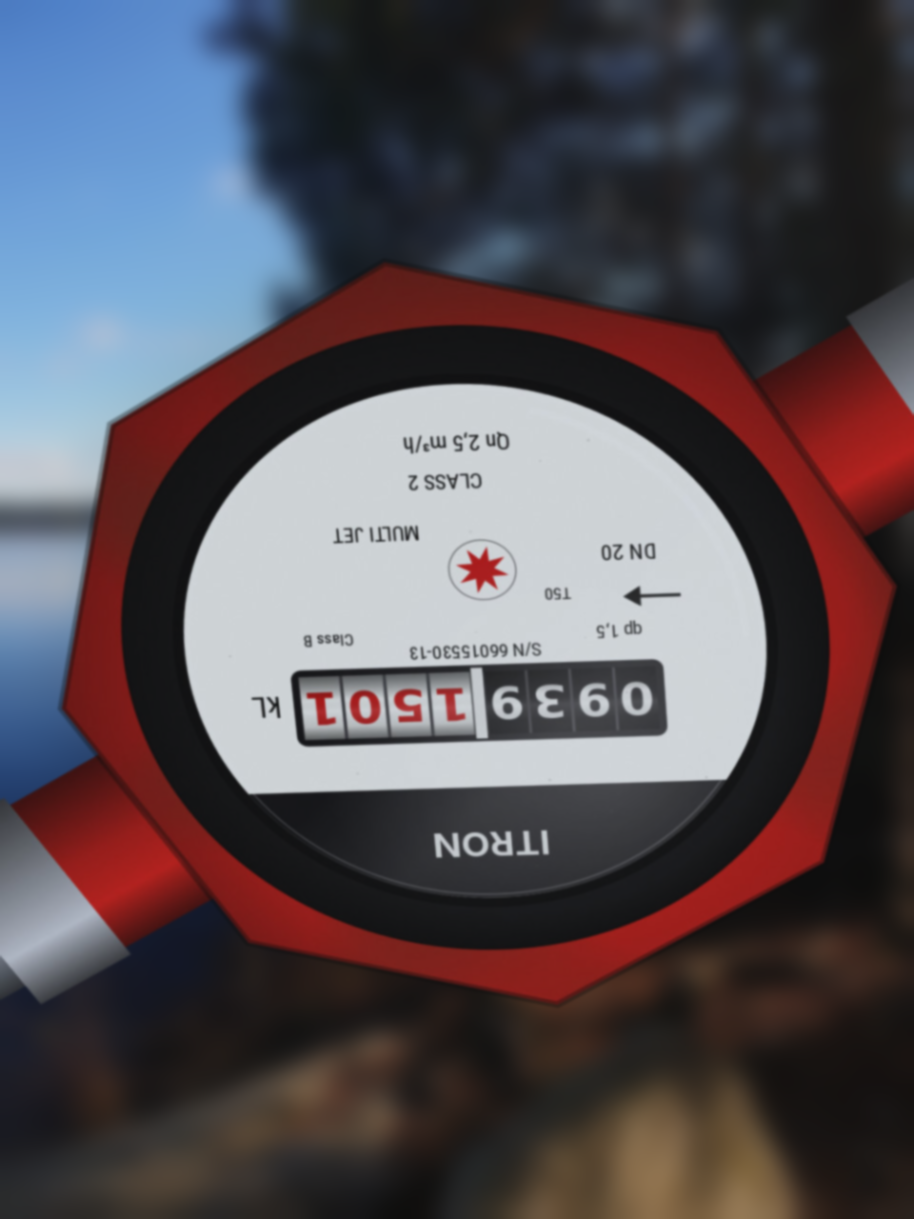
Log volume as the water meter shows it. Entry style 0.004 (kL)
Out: 939.1501 (kL)
